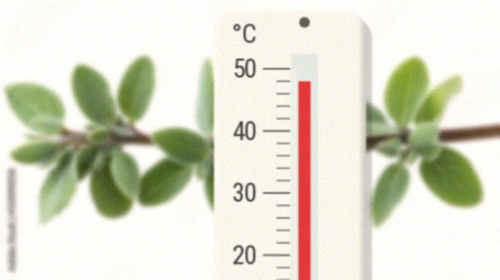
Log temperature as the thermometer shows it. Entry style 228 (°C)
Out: 48 (°C)
